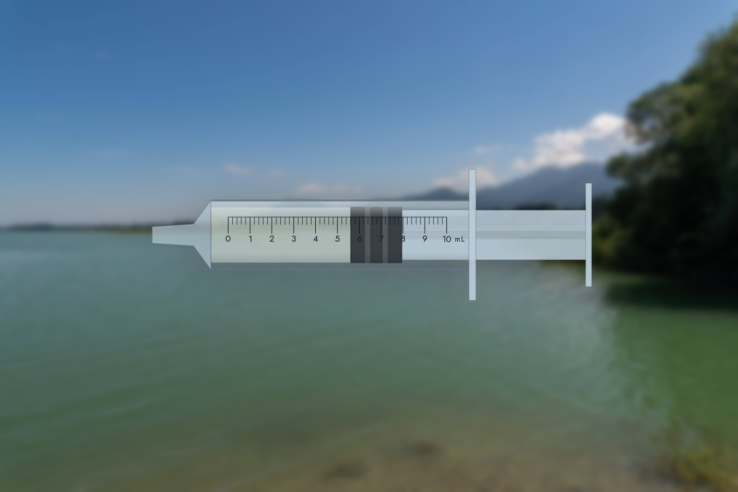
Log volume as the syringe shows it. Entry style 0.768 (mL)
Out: 5.6 (mL)
